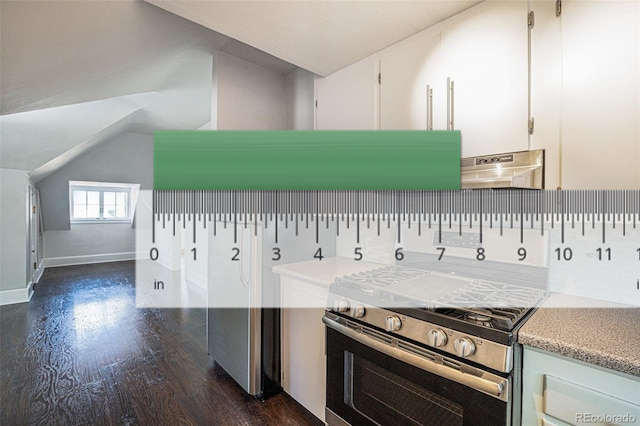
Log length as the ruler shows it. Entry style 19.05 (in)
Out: 7.5 (in)
